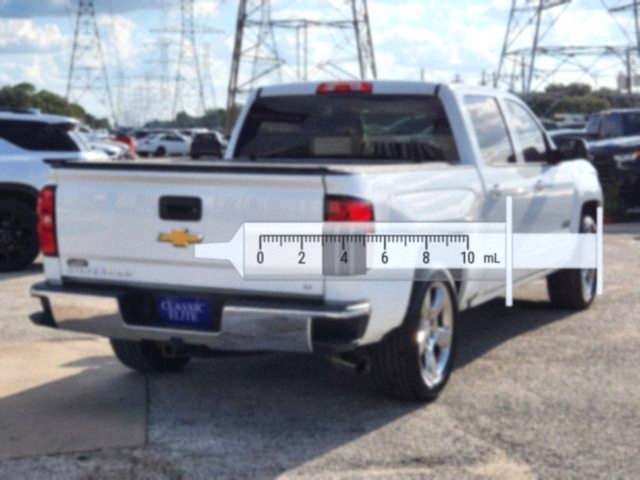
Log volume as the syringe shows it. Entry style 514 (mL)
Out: 3 (mL)
